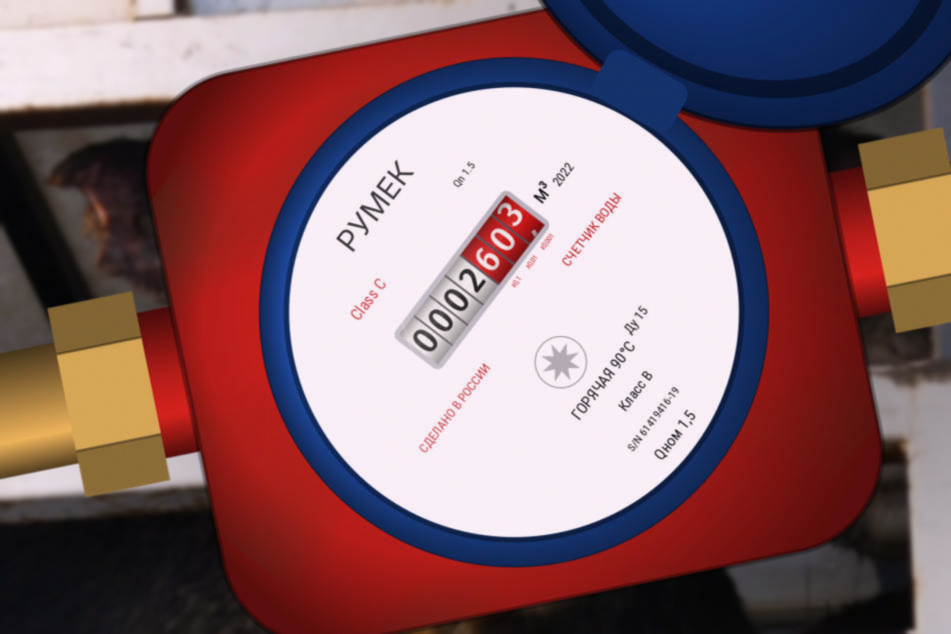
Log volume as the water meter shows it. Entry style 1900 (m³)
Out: 2.603 (m³)
